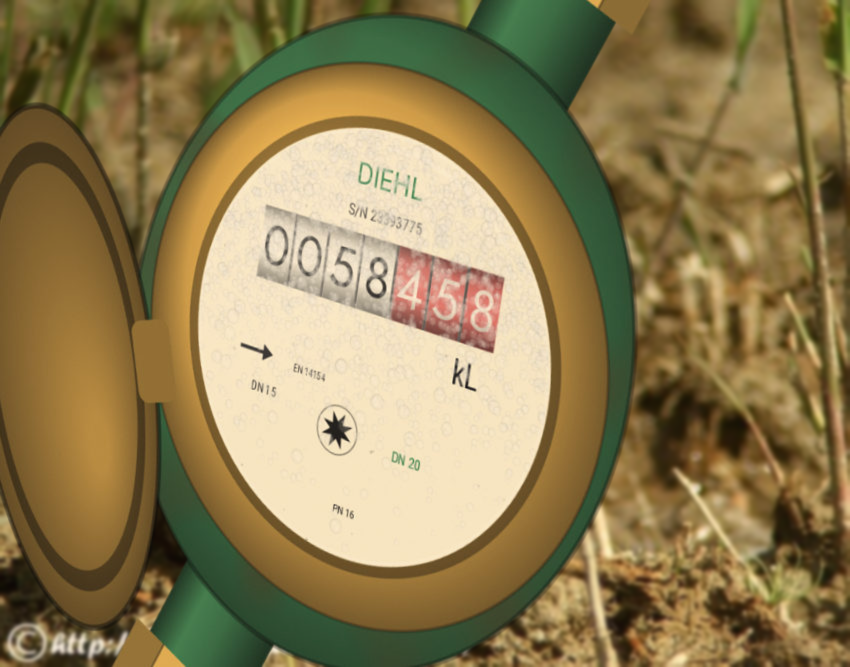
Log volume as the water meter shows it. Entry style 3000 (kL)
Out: 58.458 (kL)
